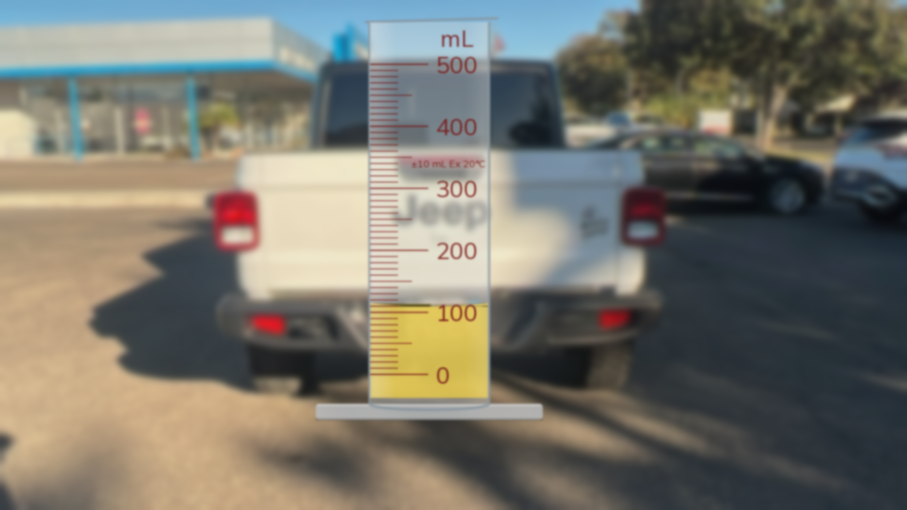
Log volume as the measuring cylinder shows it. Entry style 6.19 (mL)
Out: 110 (mL)
